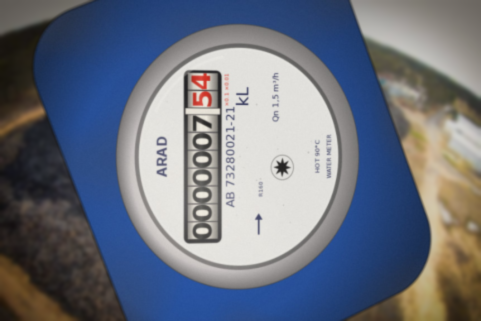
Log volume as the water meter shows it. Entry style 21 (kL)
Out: 7.54 (kL)
